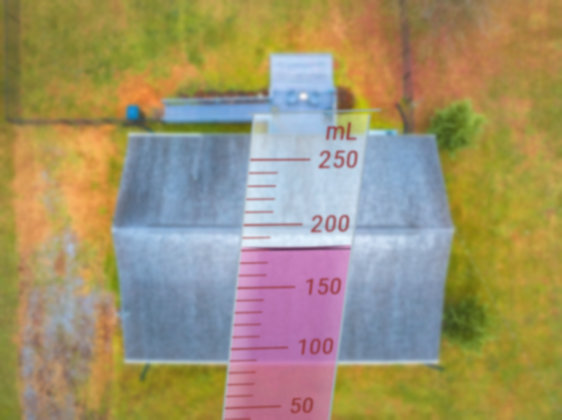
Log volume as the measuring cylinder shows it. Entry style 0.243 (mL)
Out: 180 (mL)
